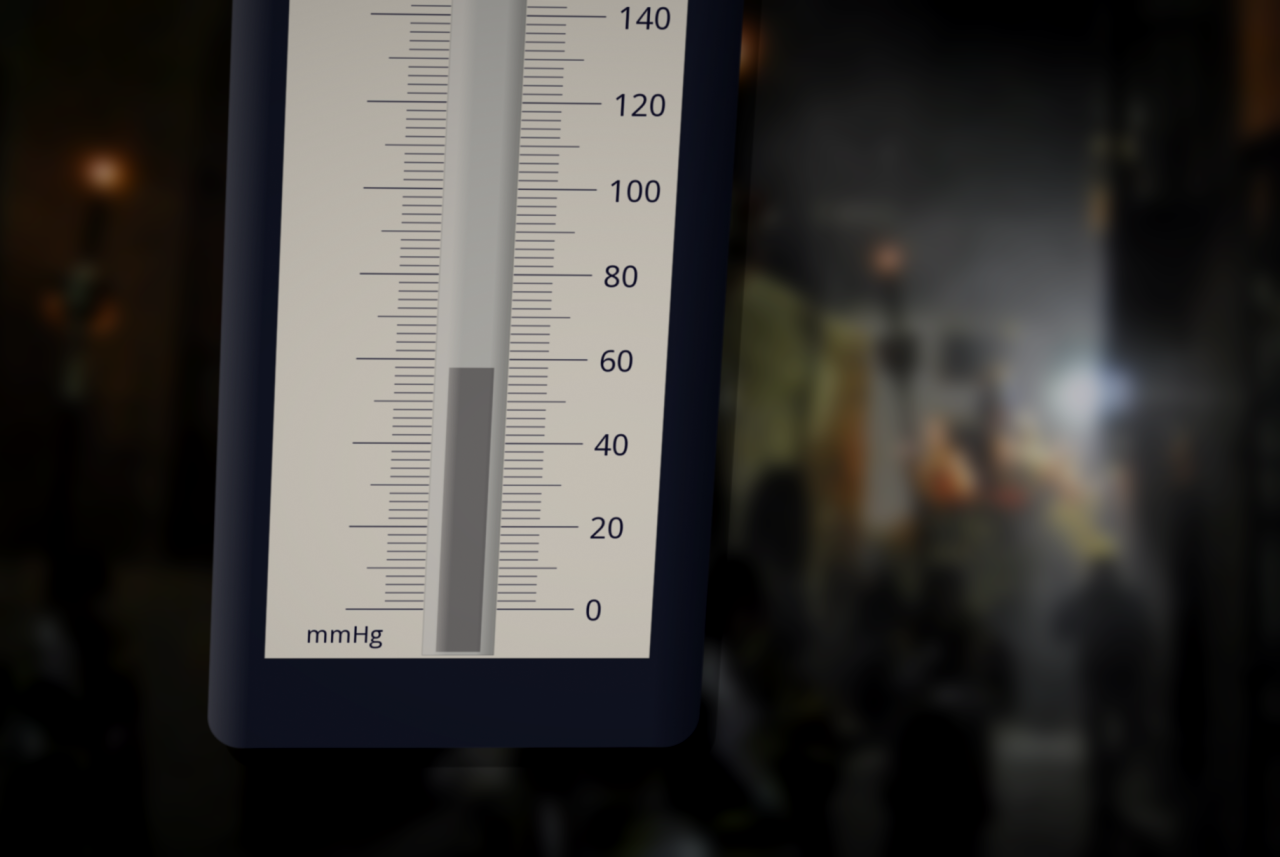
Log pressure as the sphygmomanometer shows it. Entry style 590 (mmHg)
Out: 58 (mmHg)
